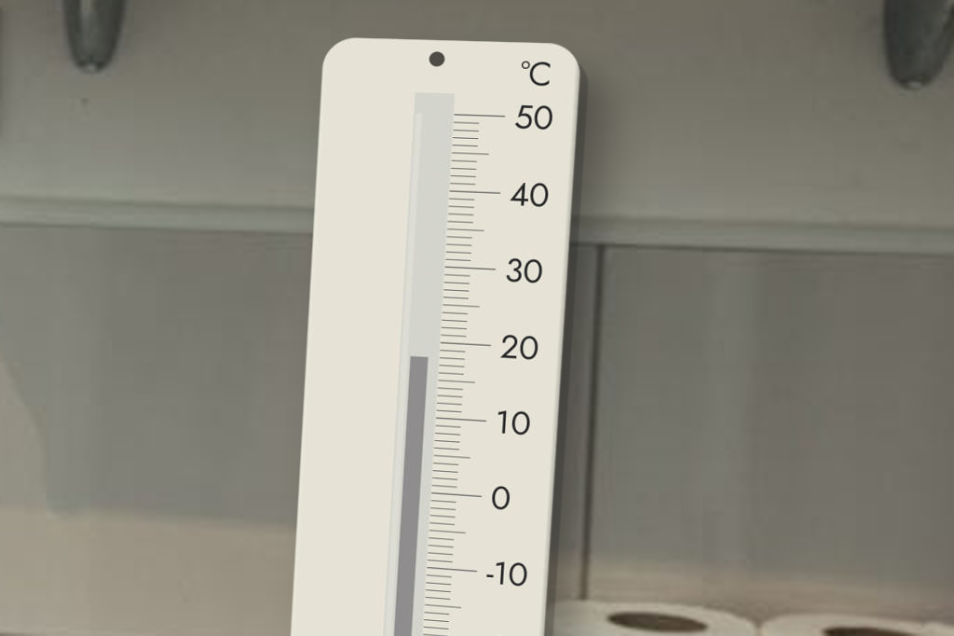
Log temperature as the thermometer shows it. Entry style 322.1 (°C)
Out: 18 (°C)
